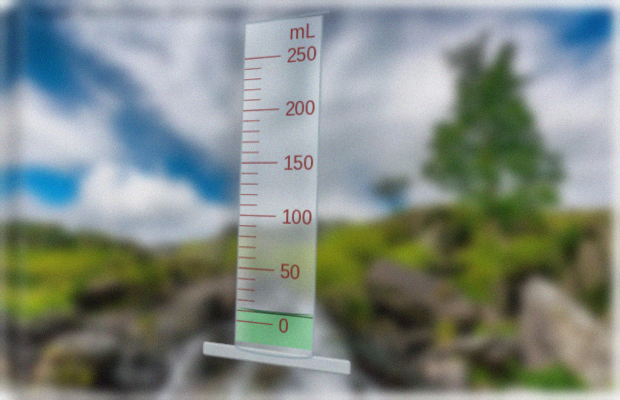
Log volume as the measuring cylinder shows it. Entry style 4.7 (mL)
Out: 10 (mL)
